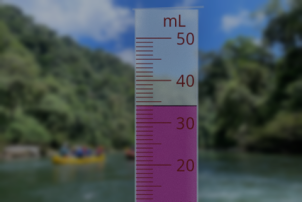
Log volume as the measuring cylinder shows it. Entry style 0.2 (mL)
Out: 34 (mL)
